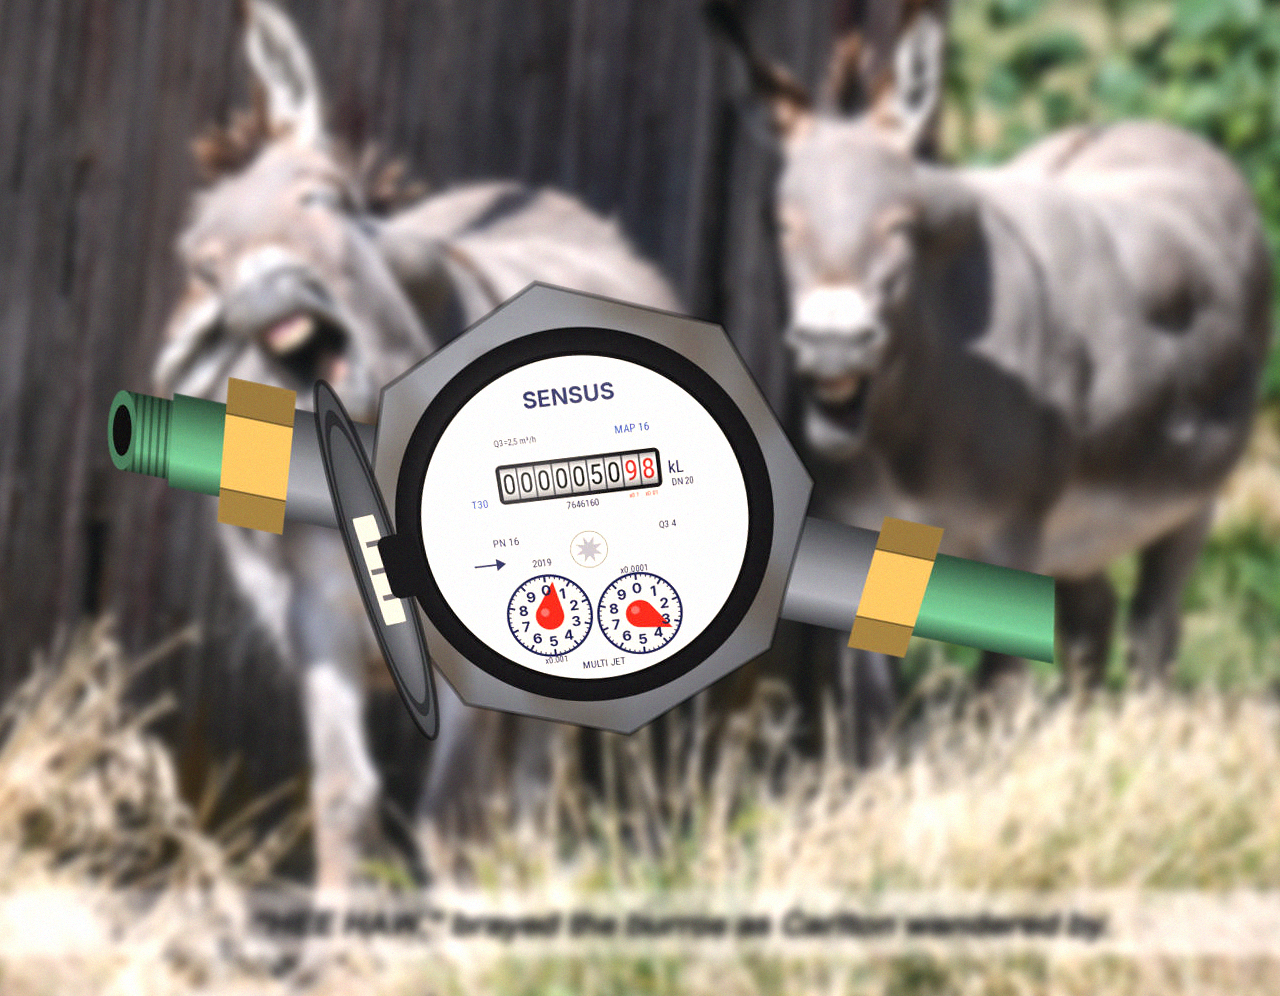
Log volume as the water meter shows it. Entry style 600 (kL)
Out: 50.9803 (kL)
